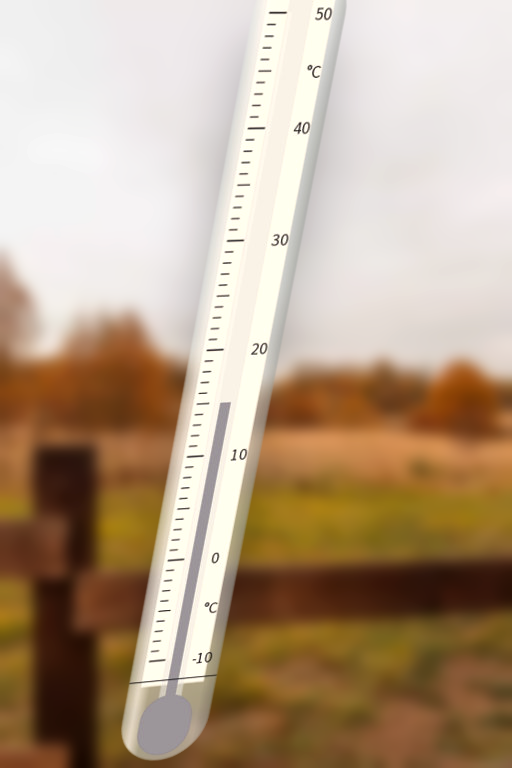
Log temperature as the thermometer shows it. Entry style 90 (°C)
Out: 15 (°C)
